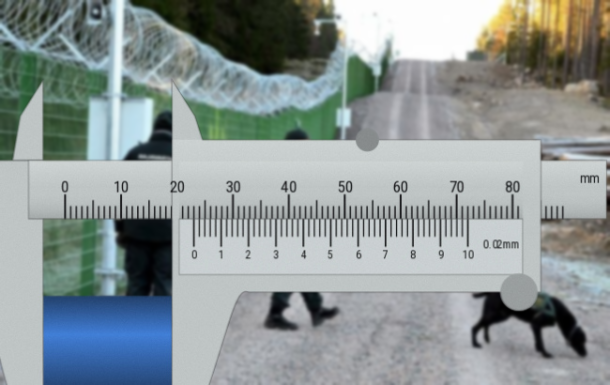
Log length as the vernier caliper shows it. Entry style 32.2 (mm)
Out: 23.0 (mm)
